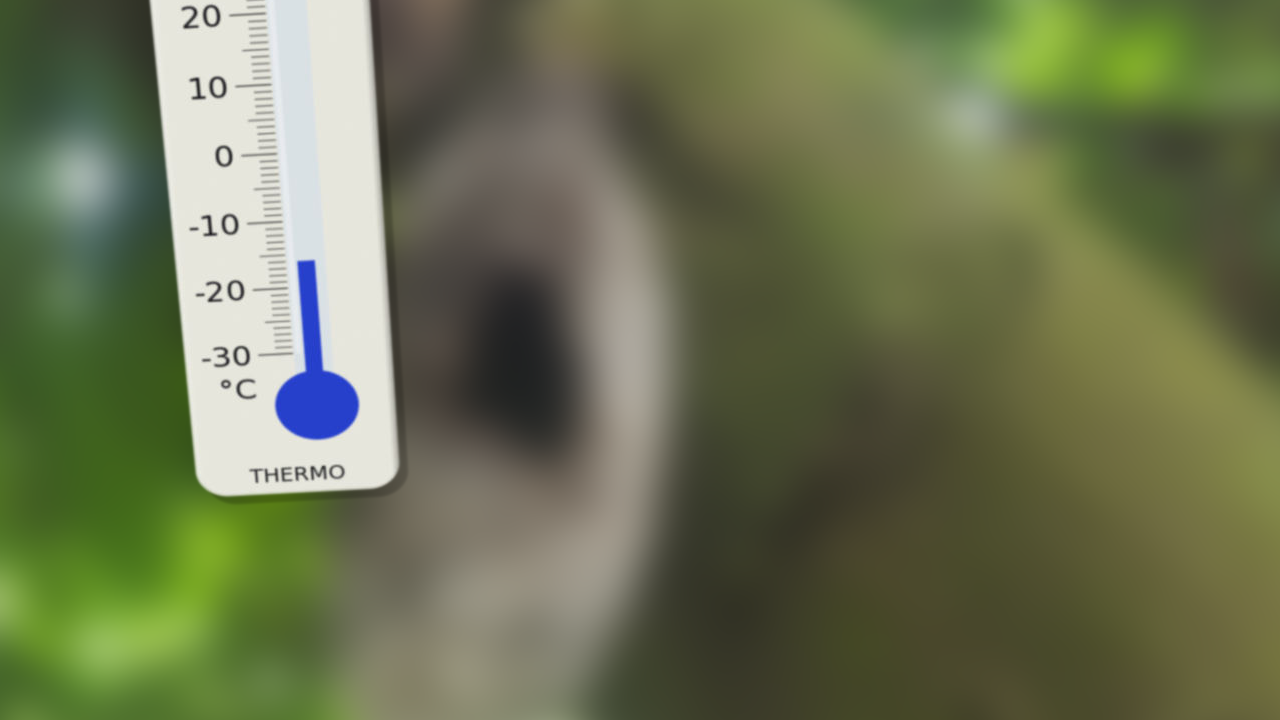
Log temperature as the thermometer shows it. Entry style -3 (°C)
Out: -16 (°C)
